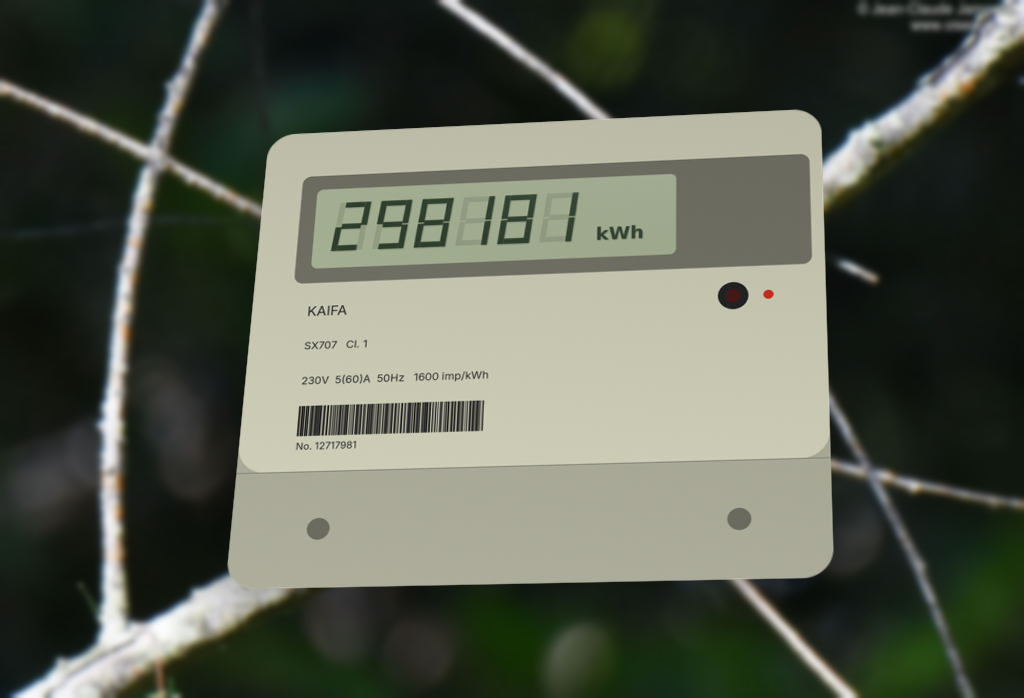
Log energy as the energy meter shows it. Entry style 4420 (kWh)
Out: 298181 (kWh)
